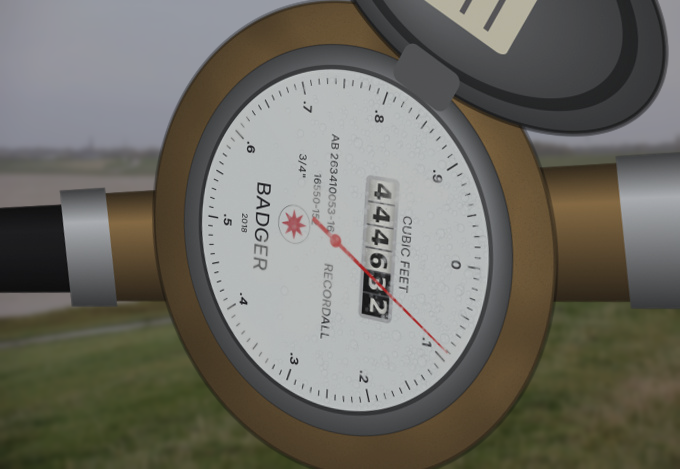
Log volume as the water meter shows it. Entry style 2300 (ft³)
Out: 444632.09 (ft³)
